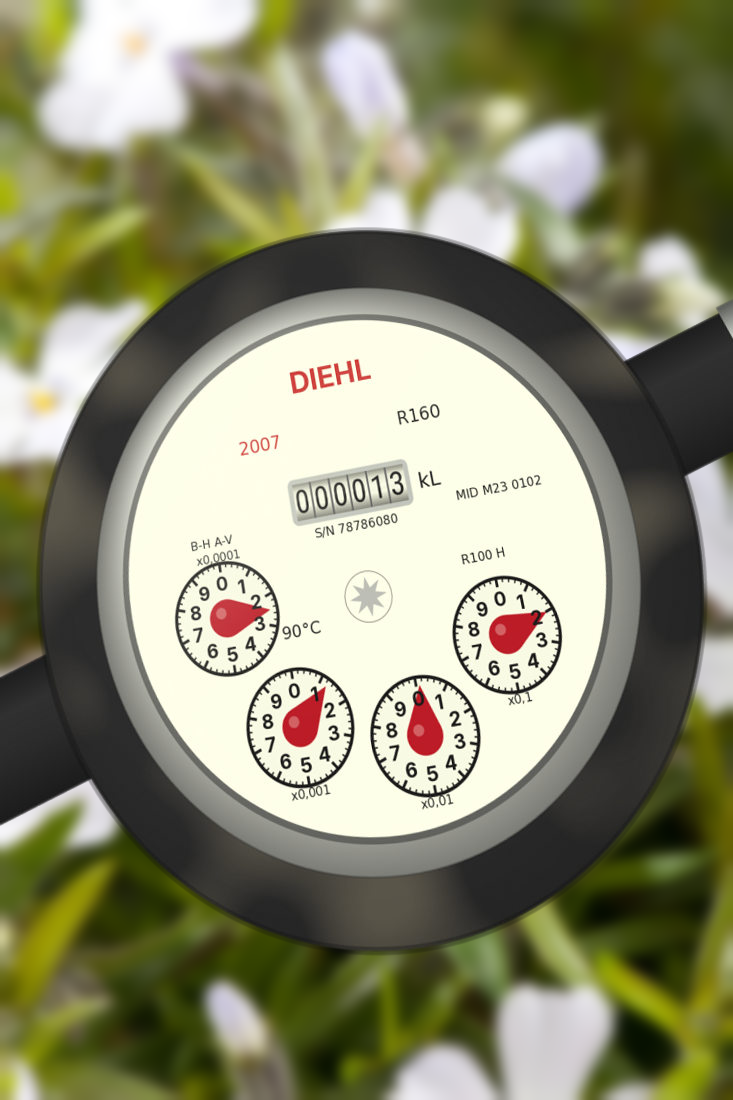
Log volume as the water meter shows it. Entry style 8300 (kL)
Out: 13.2012 (kL)
